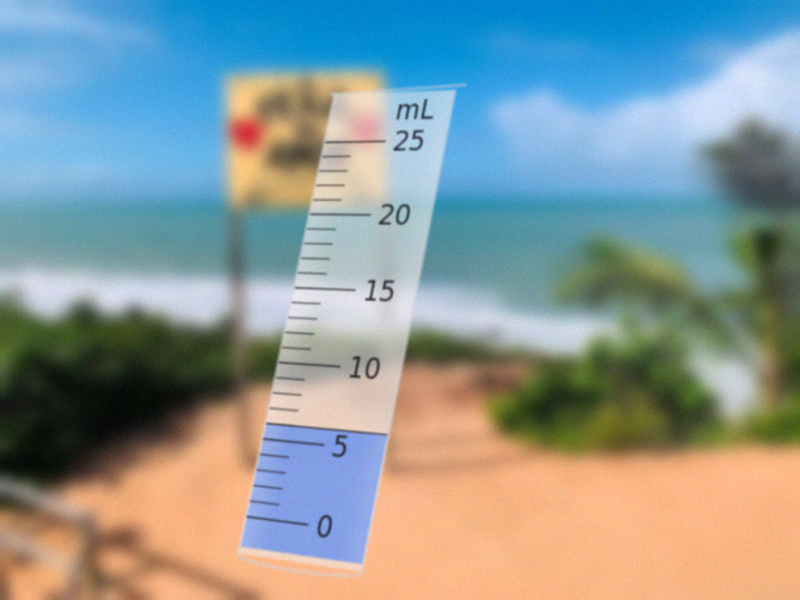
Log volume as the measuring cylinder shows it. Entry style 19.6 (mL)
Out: 6 (mL)
